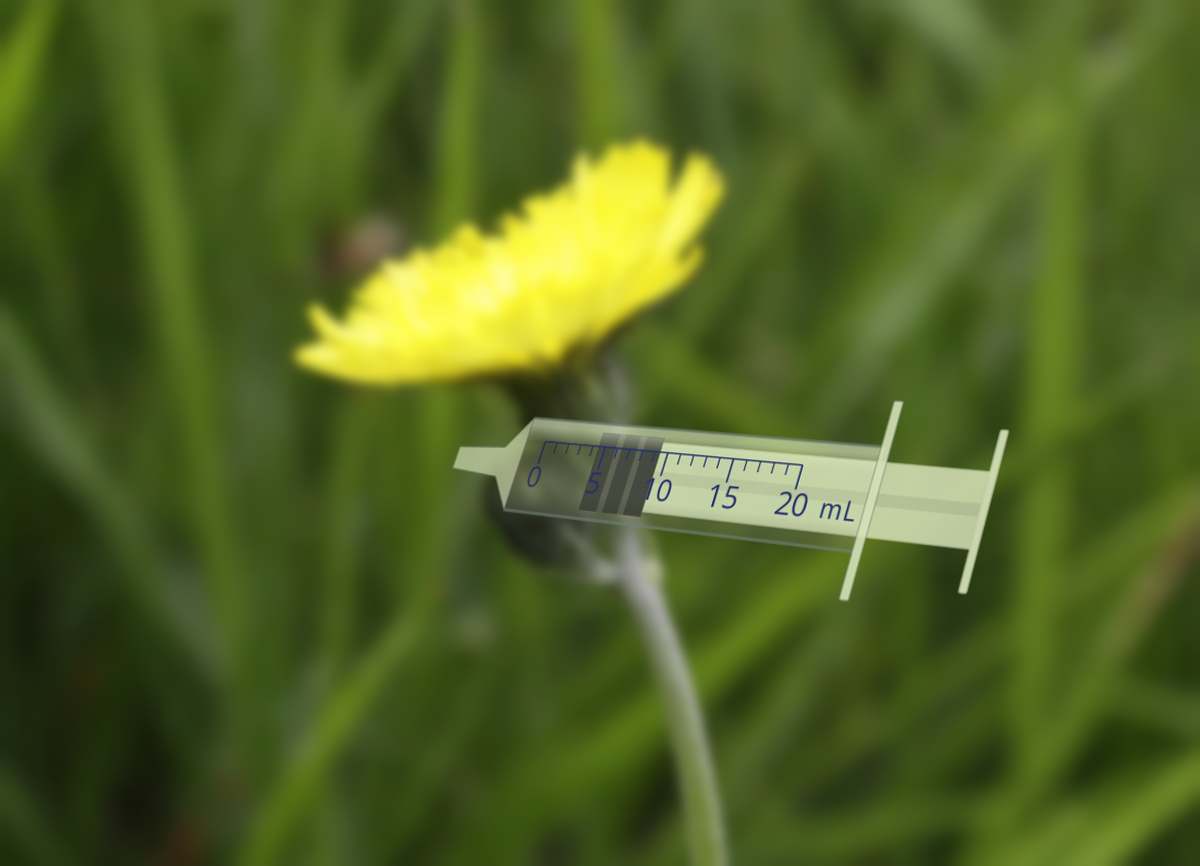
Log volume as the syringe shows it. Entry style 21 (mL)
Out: 4.5 (mL)
